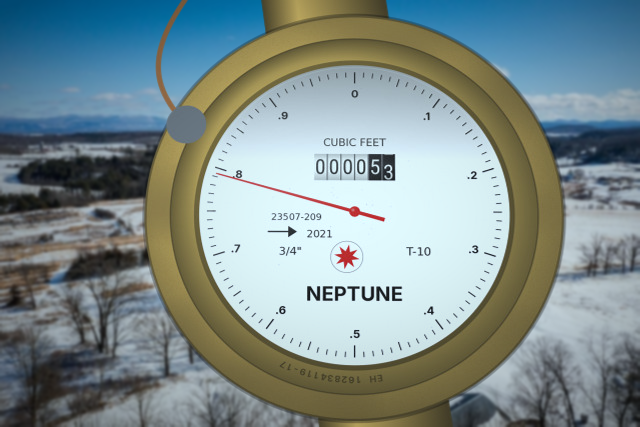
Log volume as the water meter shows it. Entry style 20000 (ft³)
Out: 52.79 (ft³)
